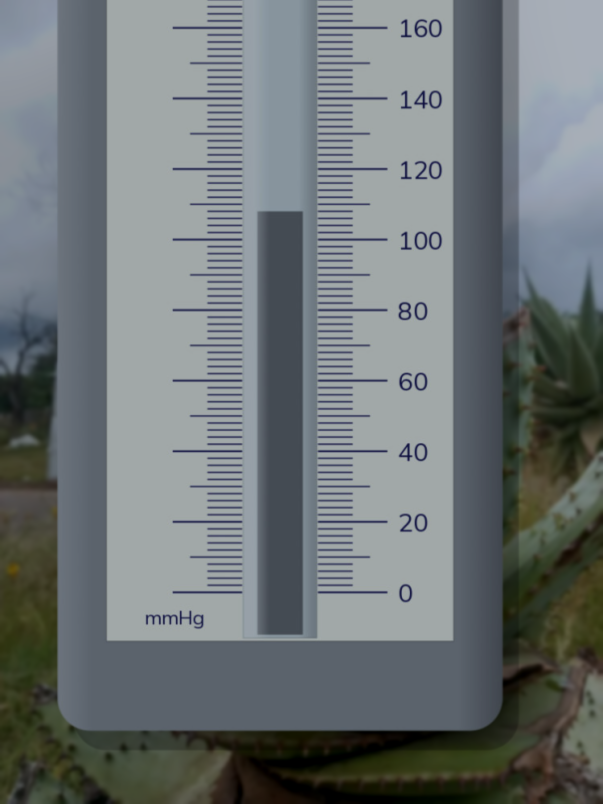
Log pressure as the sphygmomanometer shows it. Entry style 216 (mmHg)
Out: 108 (mmHg)
